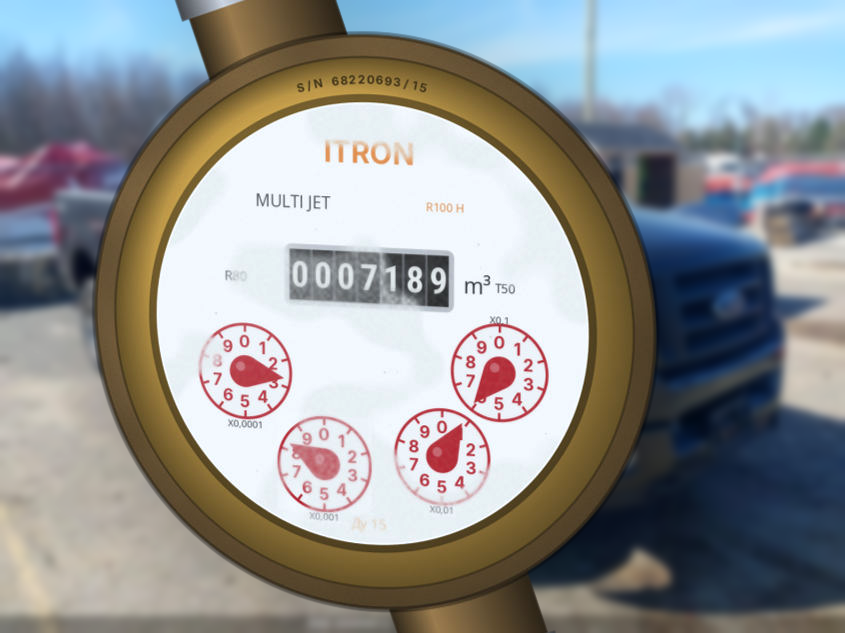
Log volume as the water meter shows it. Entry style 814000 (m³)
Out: 7189.6082 (m³)
